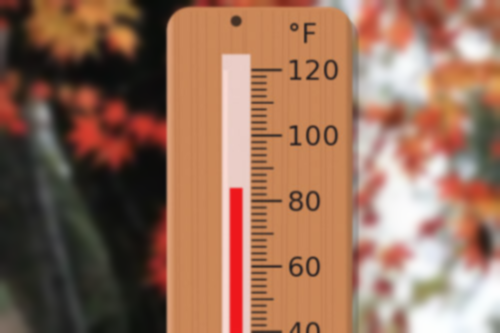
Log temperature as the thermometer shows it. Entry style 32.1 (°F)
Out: 84 (°F)
